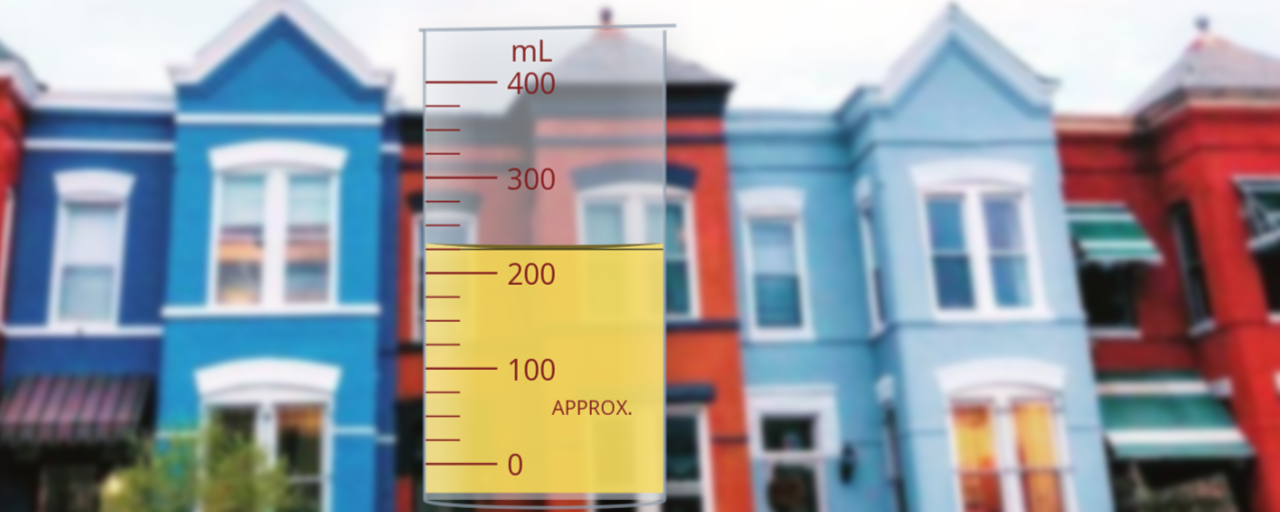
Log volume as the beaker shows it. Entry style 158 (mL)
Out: 225 (mL)
